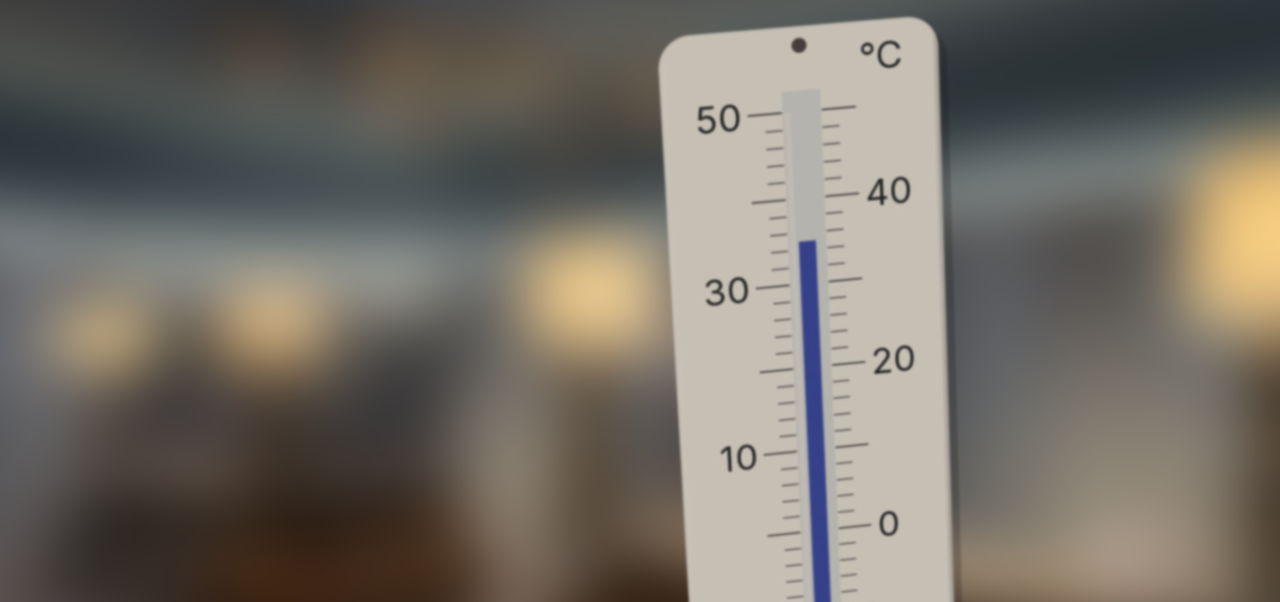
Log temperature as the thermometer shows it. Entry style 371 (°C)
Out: 35 (°C)
